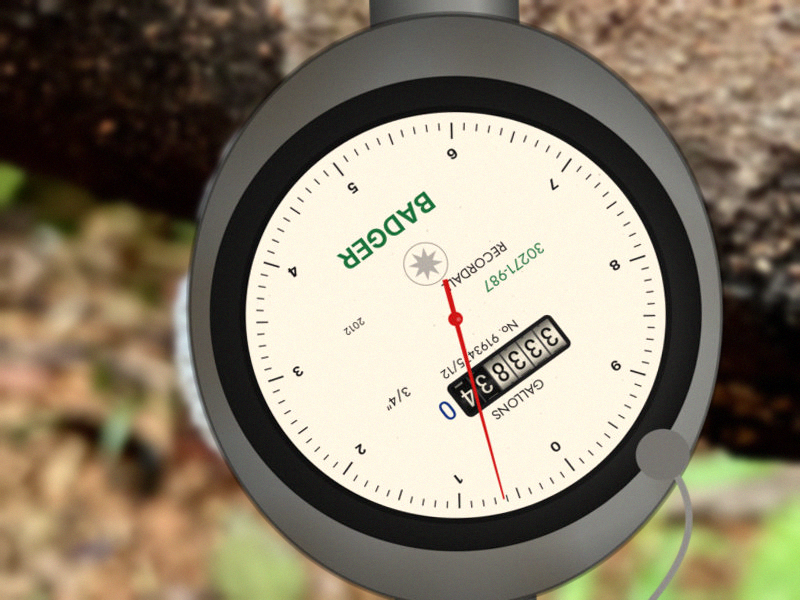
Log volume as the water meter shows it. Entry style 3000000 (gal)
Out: 3338340.6 (gal)
